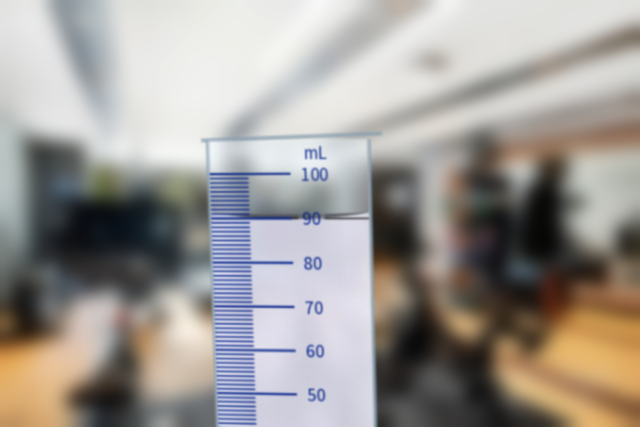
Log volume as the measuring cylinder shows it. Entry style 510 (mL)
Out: 90 (mL)
